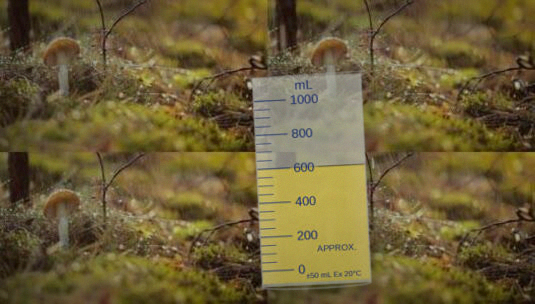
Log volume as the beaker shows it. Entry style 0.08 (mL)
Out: 600 (mL)
